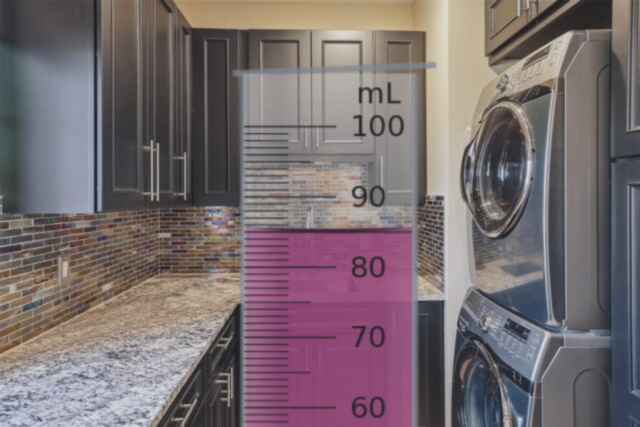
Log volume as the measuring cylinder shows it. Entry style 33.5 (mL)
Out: 85 (mL)
